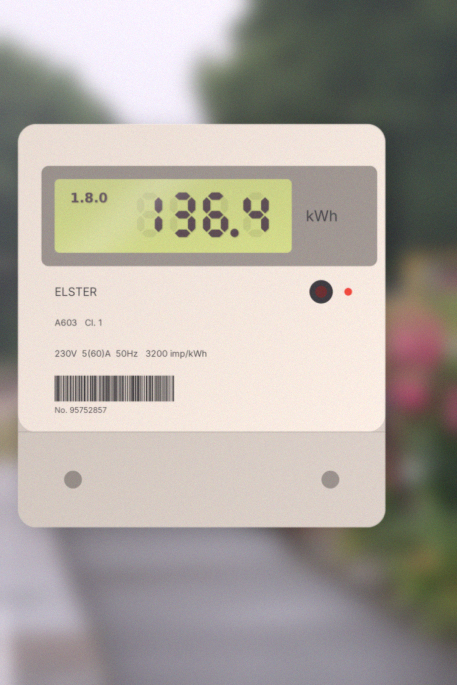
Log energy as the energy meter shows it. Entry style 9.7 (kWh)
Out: 136.4 (kWh)
